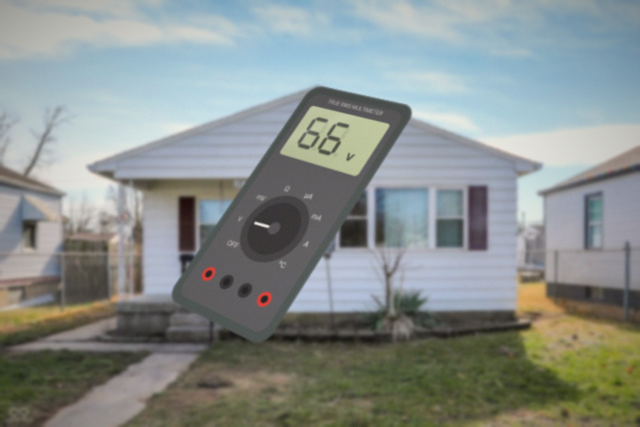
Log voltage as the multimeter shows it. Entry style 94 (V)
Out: 66 (V)
